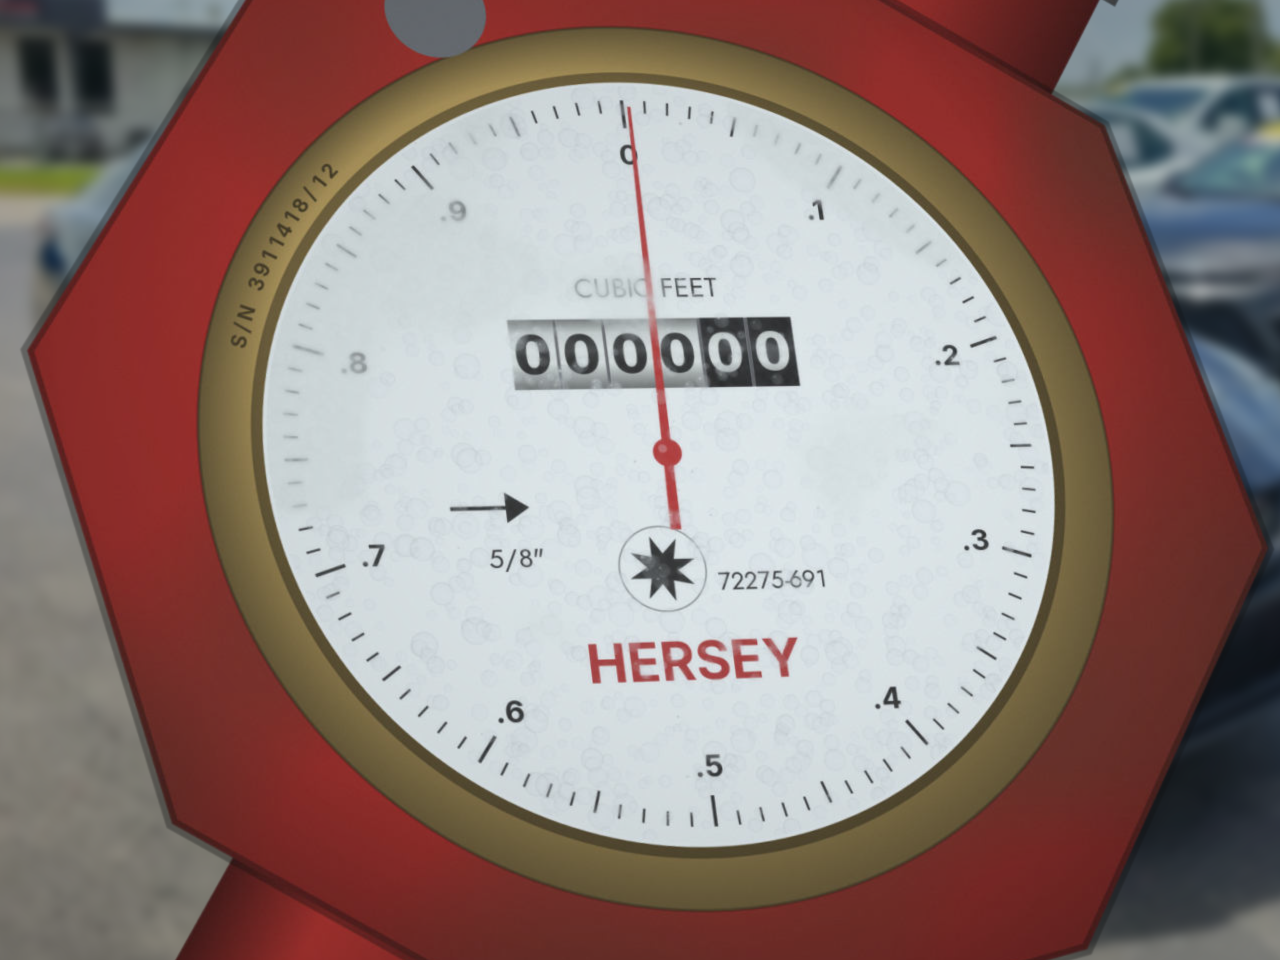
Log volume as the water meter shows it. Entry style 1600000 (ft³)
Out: 0.00 (ft³)
